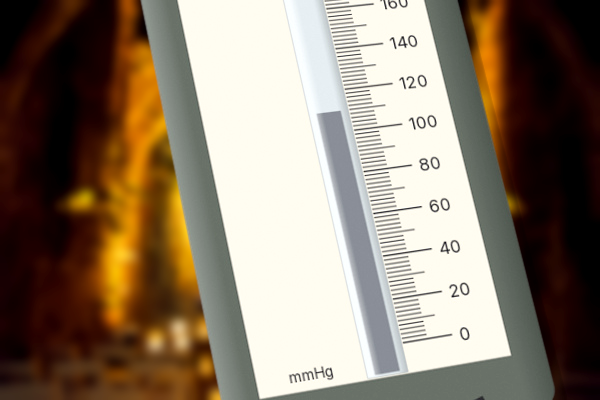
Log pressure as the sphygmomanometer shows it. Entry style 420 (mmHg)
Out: 110 (mmHg)
